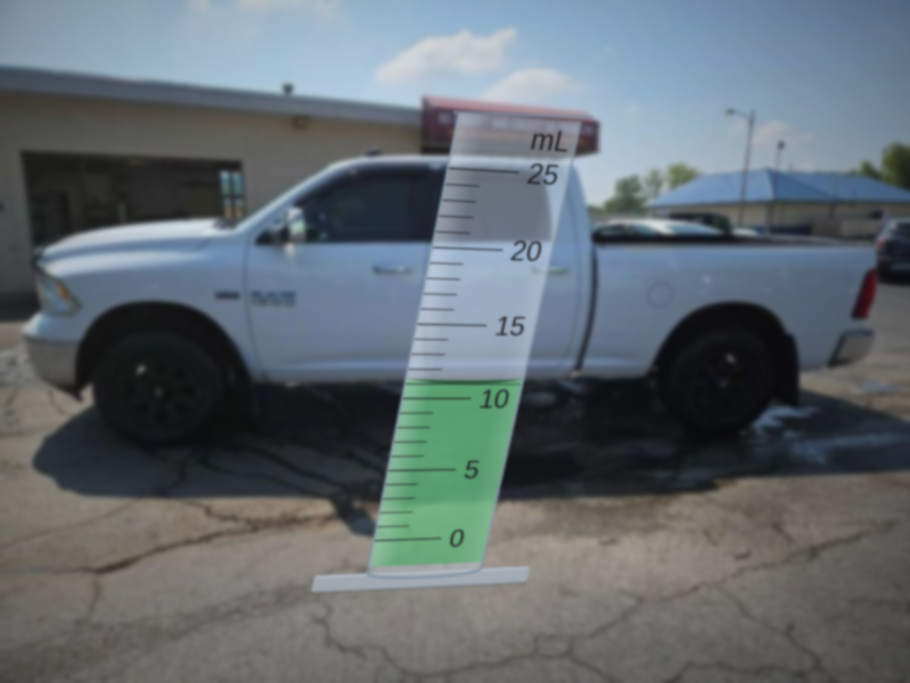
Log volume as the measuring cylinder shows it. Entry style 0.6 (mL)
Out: 11 (mL)
